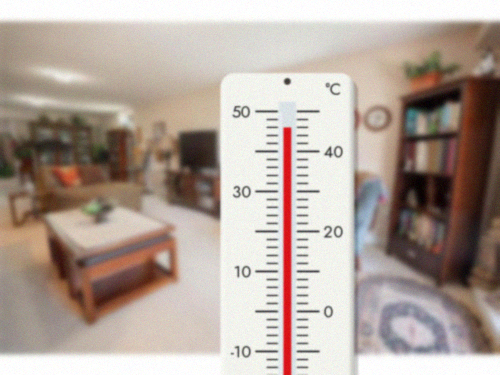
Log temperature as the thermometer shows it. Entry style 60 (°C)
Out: 46 (°C)
